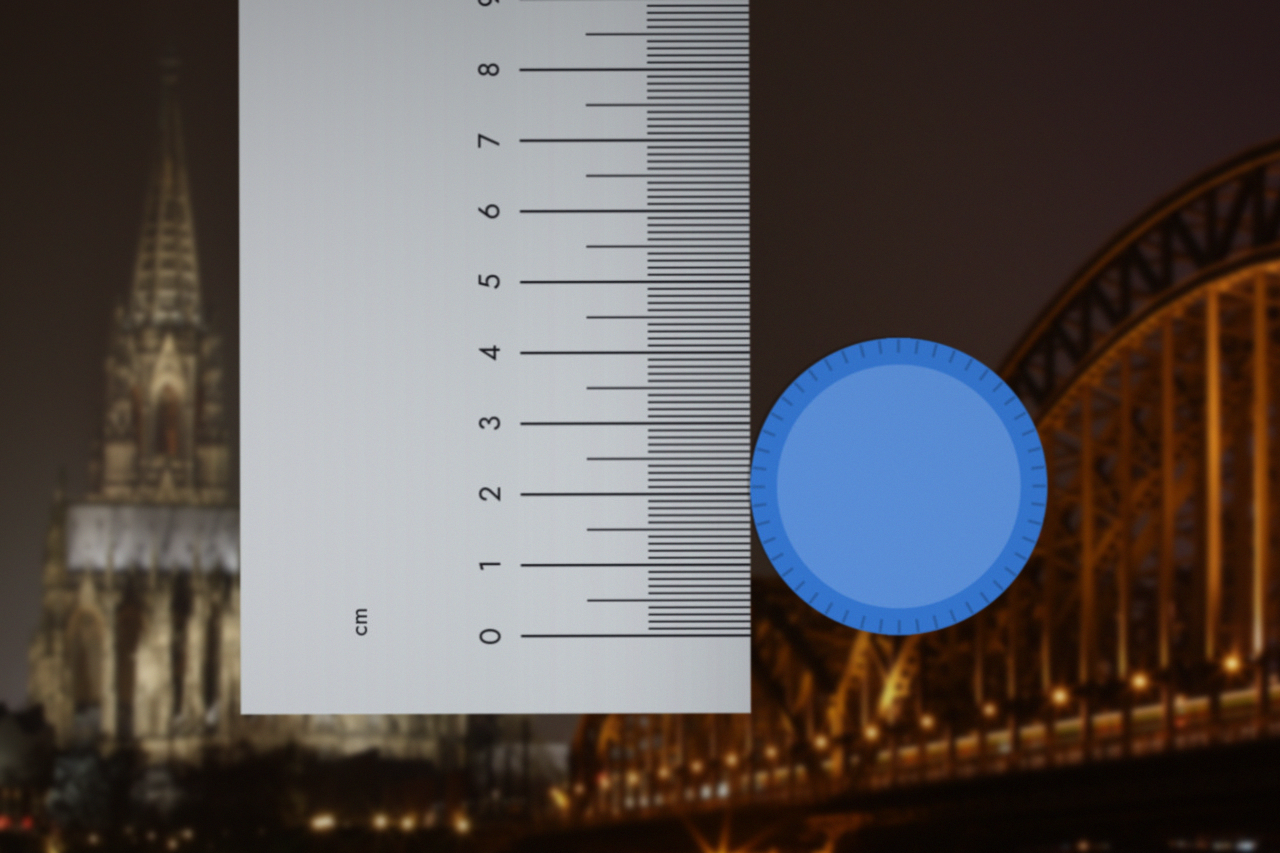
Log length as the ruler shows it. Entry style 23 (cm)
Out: 4.2 (cm)
